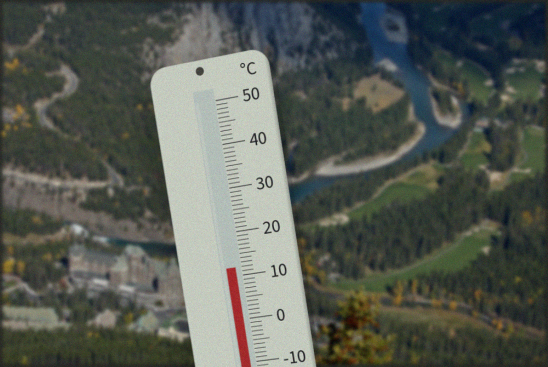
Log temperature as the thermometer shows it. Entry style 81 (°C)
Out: 12 (°C)
